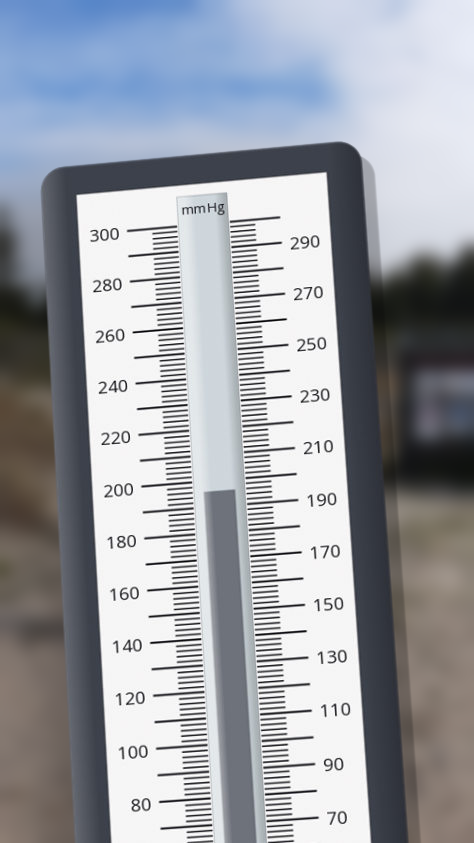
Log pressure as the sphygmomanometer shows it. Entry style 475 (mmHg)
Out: 196 (mmHg)
